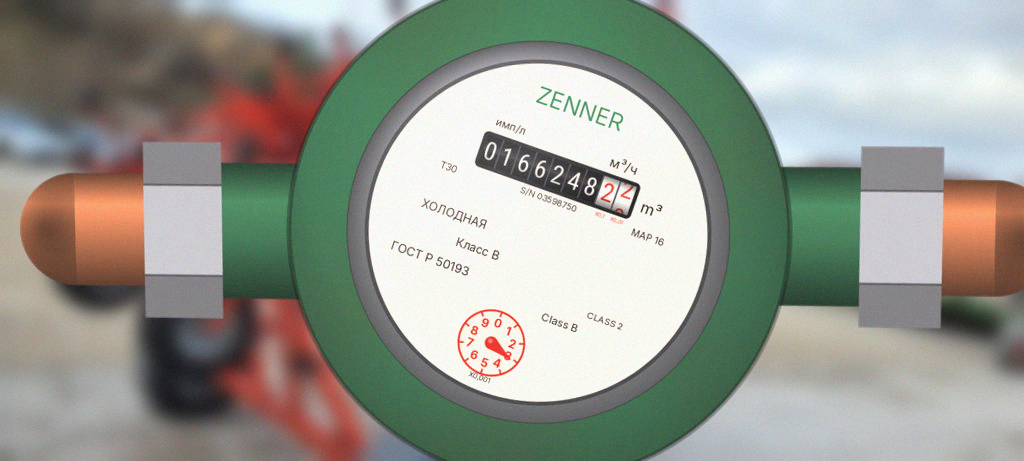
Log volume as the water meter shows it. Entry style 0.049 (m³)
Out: 166248.223 (m³)
